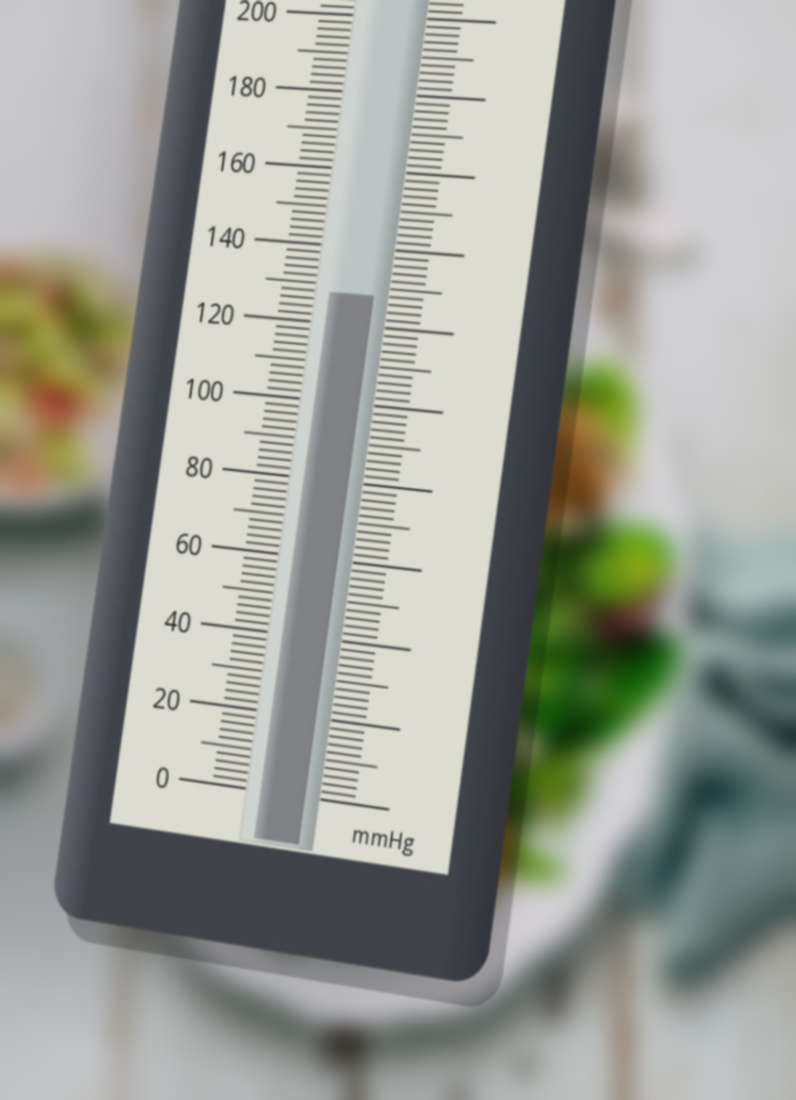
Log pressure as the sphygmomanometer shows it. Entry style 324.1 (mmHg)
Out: 128 (mmHg)
